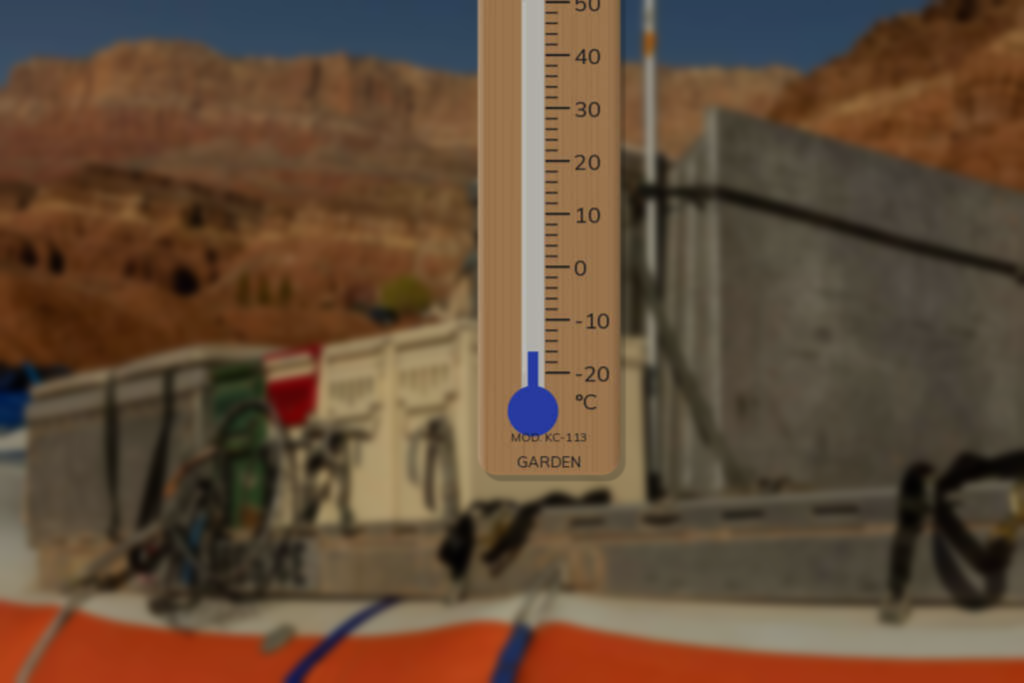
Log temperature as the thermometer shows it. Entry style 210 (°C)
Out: -16 (°C)
